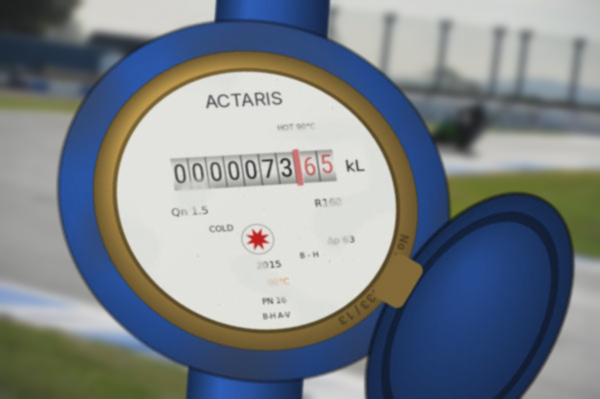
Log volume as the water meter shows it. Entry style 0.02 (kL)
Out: 73.65 (kL)
